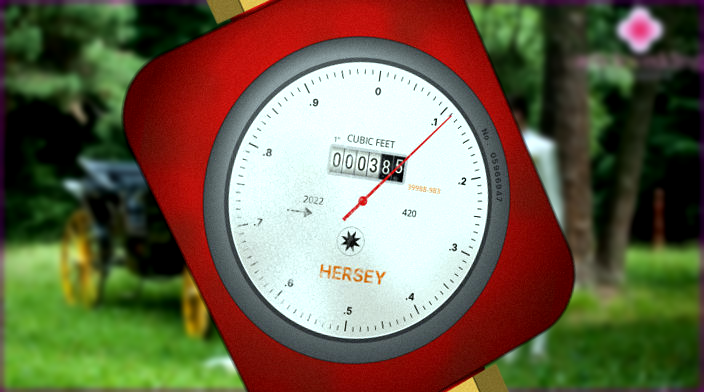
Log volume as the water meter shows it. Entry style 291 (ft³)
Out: 385.11 (ft³)
